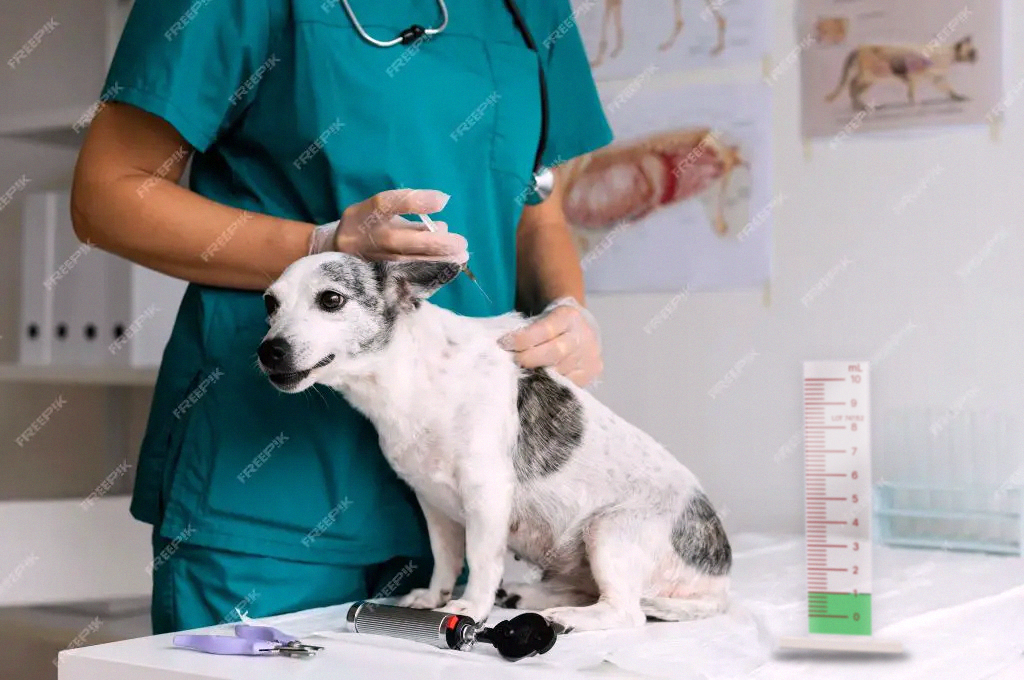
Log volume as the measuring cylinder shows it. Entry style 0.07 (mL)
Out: 1 (mL)
